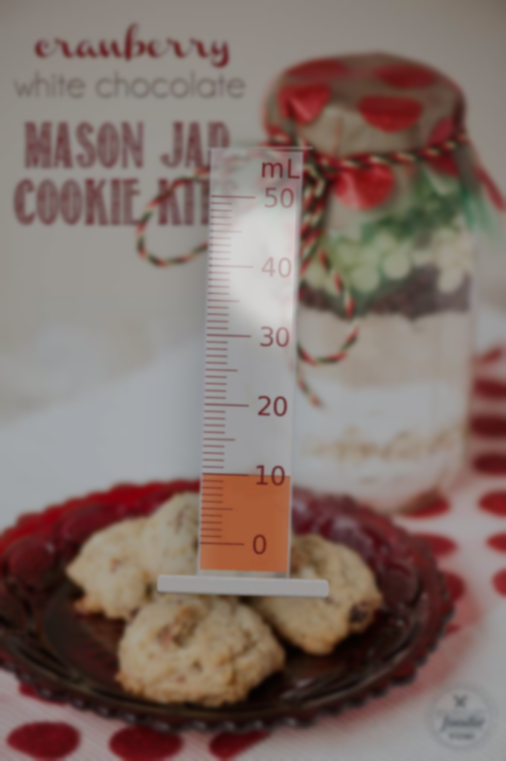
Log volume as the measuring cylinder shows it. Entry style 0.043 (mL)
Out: 10 (mL)
